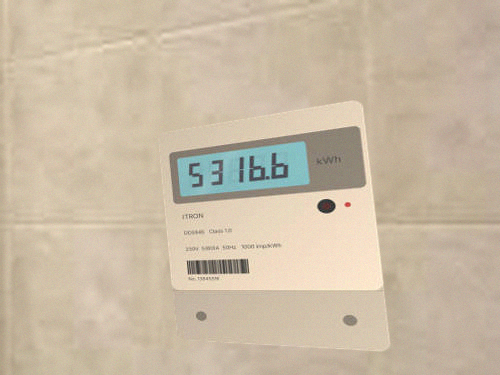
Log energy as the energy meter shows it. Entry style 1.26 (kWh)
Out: 5316.6 (kWh)
